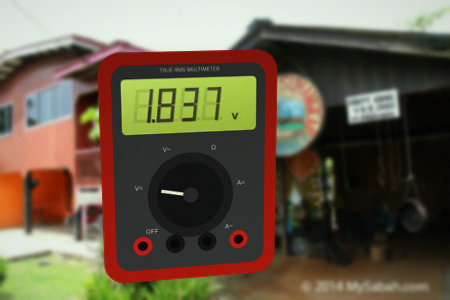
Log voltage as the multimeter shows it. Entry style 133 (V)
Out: 1.837 (V)
